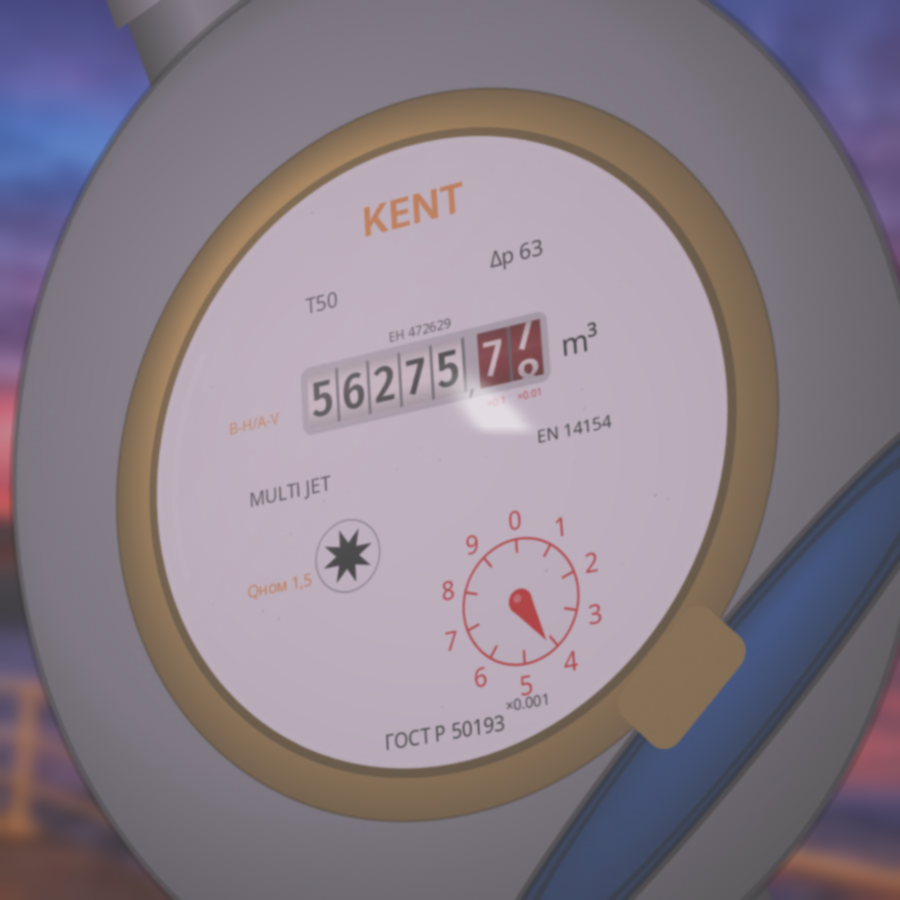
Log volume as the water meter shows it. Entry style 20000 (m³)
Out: 56275.774 (m³)
